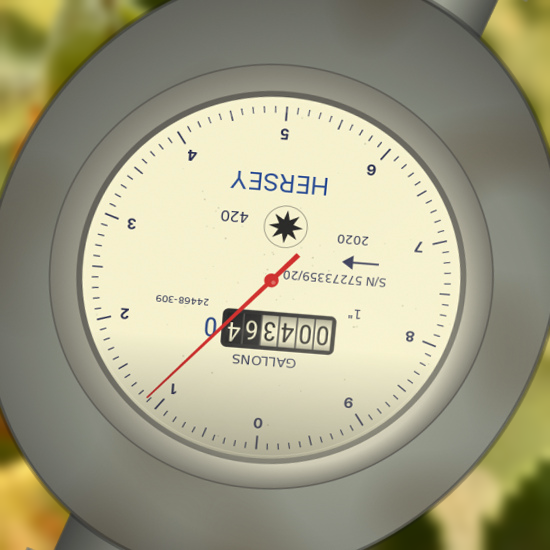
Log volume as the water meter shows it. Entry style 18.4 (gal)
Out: 43641.1 (gal)
